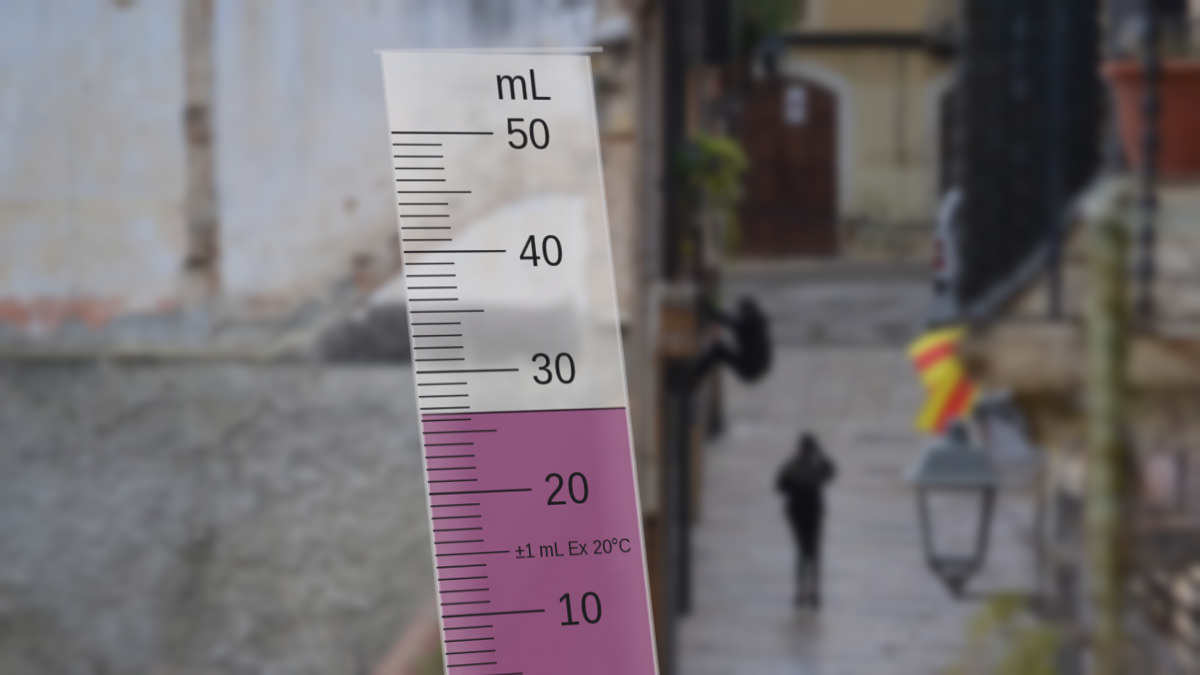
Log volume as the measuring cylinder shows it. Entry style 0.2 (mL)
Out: 26.5 (mL)
